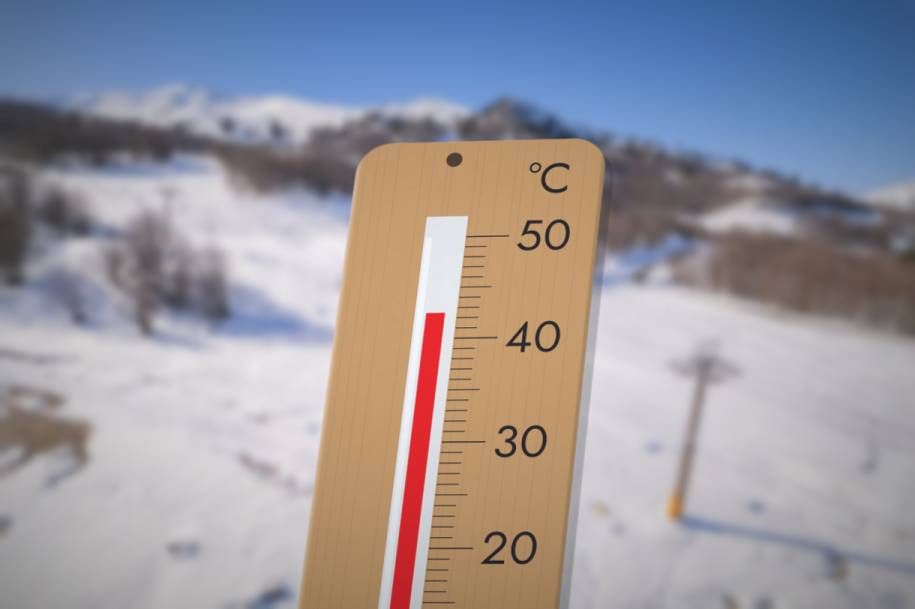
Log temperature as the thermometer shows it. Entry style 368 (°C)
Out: 42.5 (°C)
